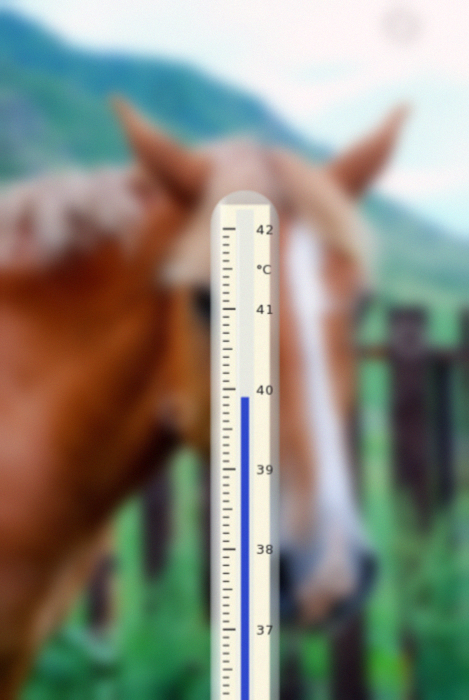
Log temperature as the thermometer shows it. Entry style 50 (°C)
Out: 39.9 (°C)
